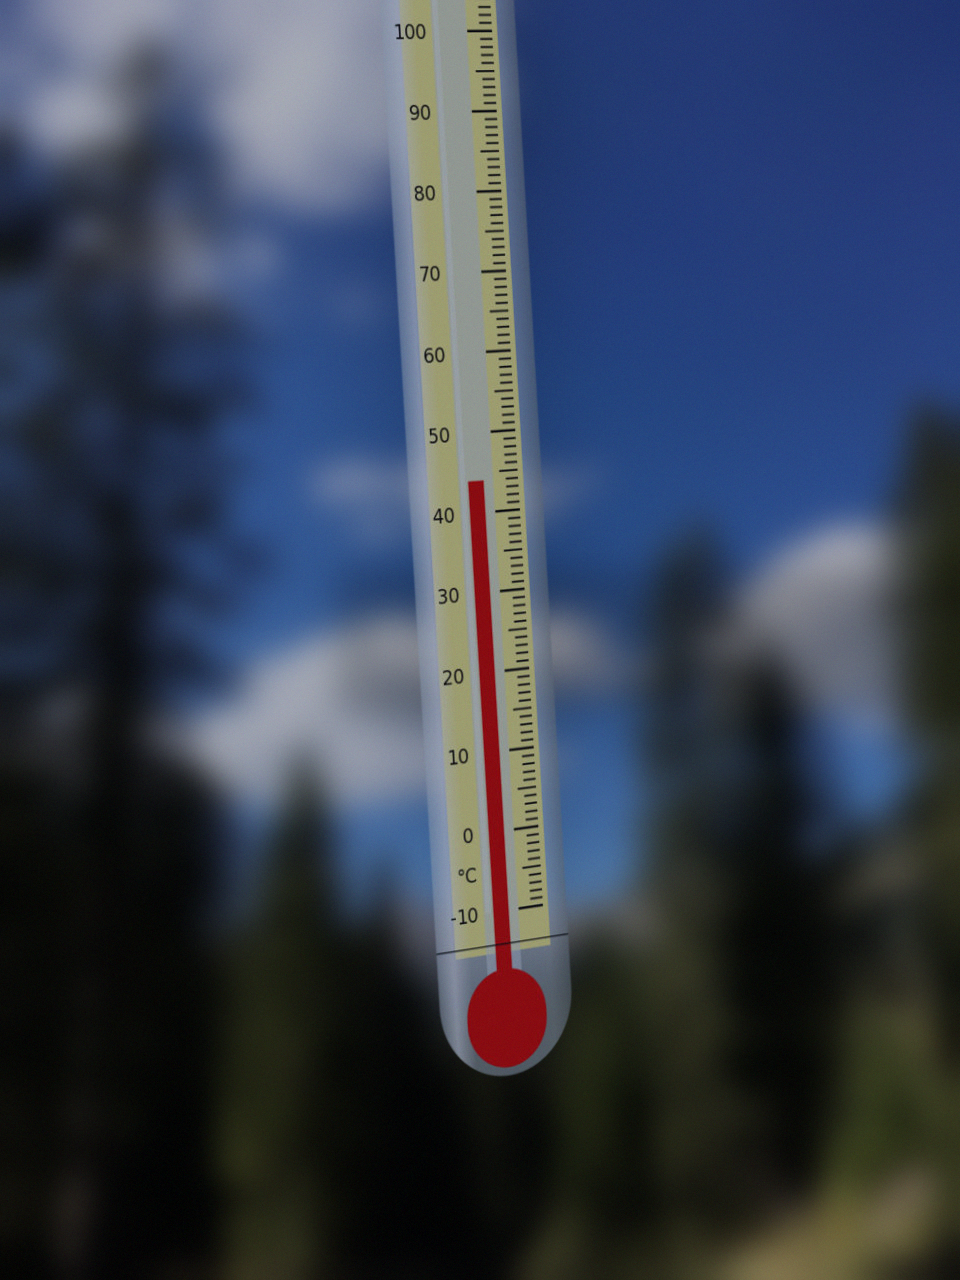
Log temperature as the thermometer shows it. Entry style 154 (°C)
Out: 44 (°C)
